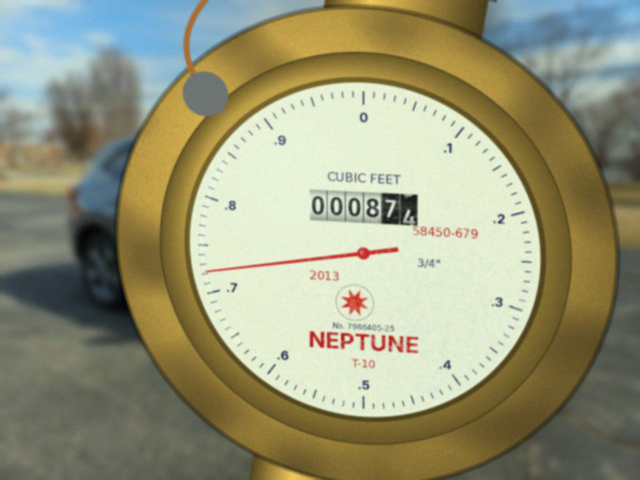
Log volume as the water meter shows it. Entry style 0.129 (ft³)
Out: 873.72 (ft³)
